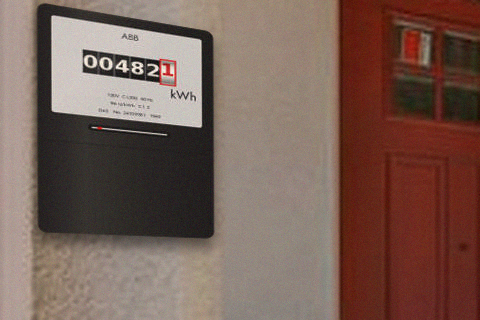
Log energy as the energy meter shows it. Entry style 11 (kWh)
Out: 482.1 (kWh)
